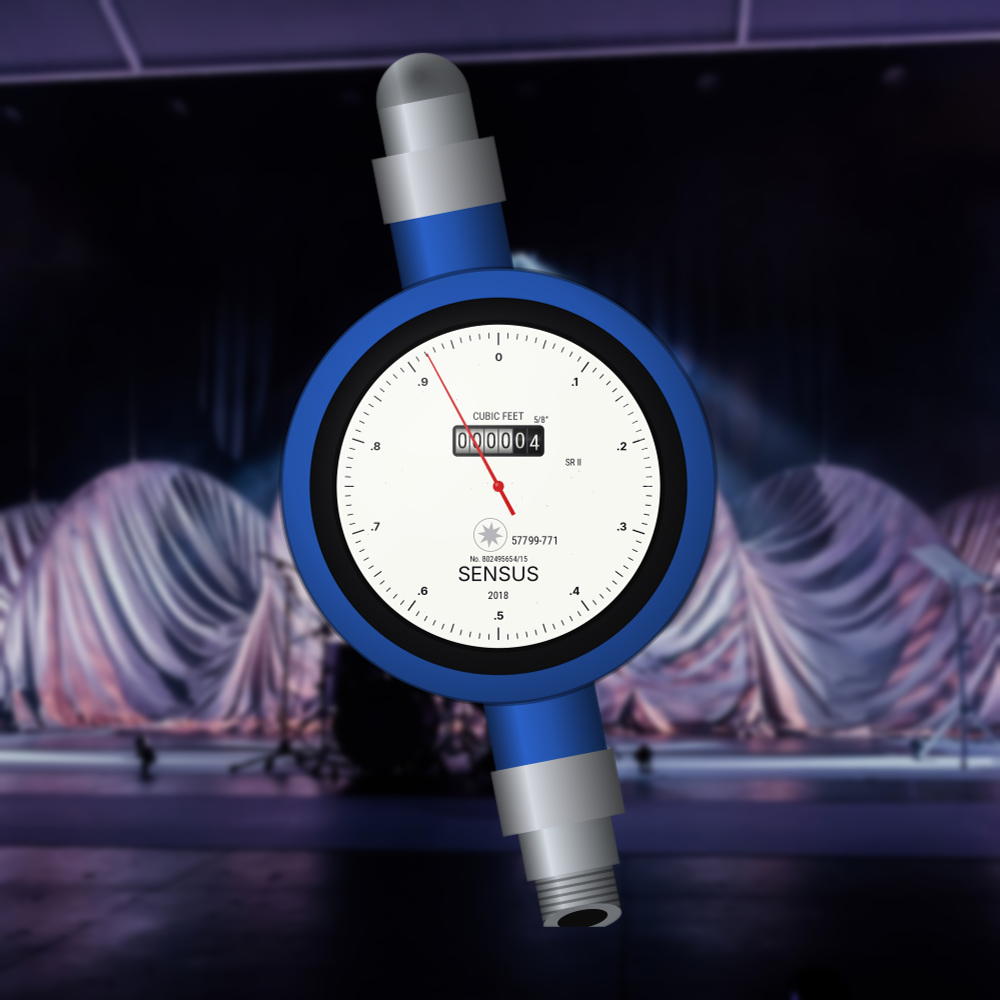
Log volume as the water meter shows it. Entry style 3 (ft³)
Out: 3.92 (ft³)
